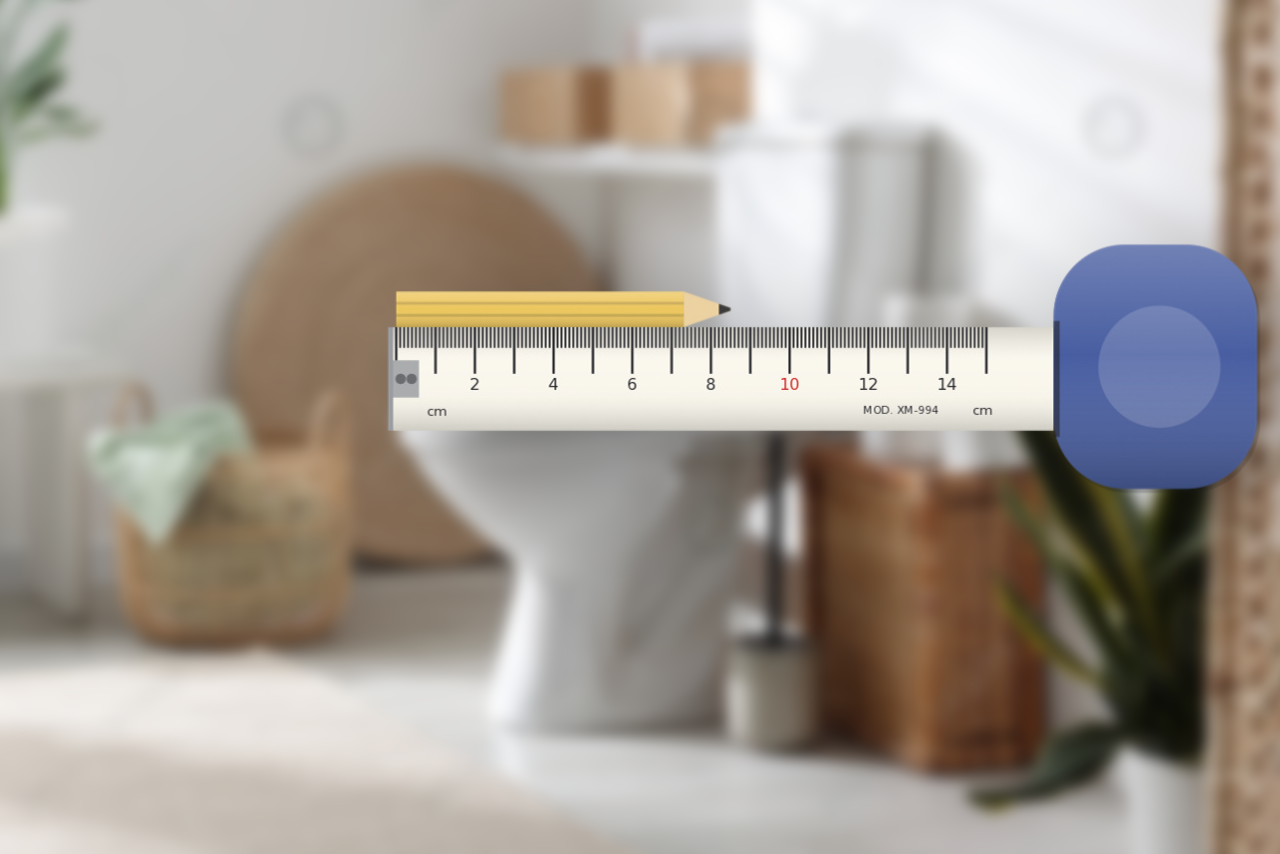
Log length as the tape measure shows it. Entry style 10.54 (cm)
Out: 8.5 (cm)
